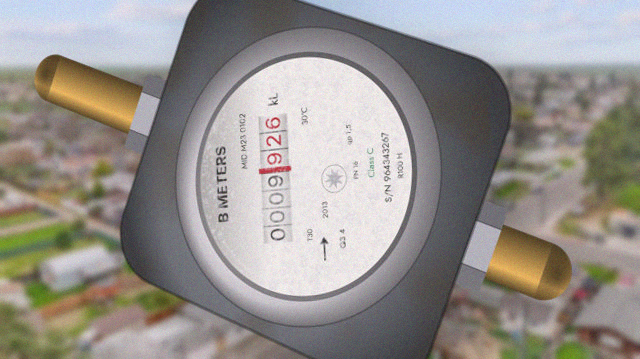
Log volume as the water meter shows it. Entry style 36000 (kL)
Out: 9.926 (kL)
